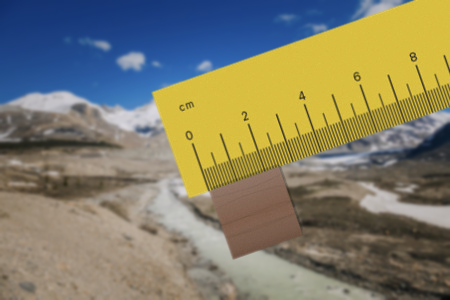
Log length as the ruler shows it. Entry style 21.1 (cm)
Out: 2.5 (cm)
